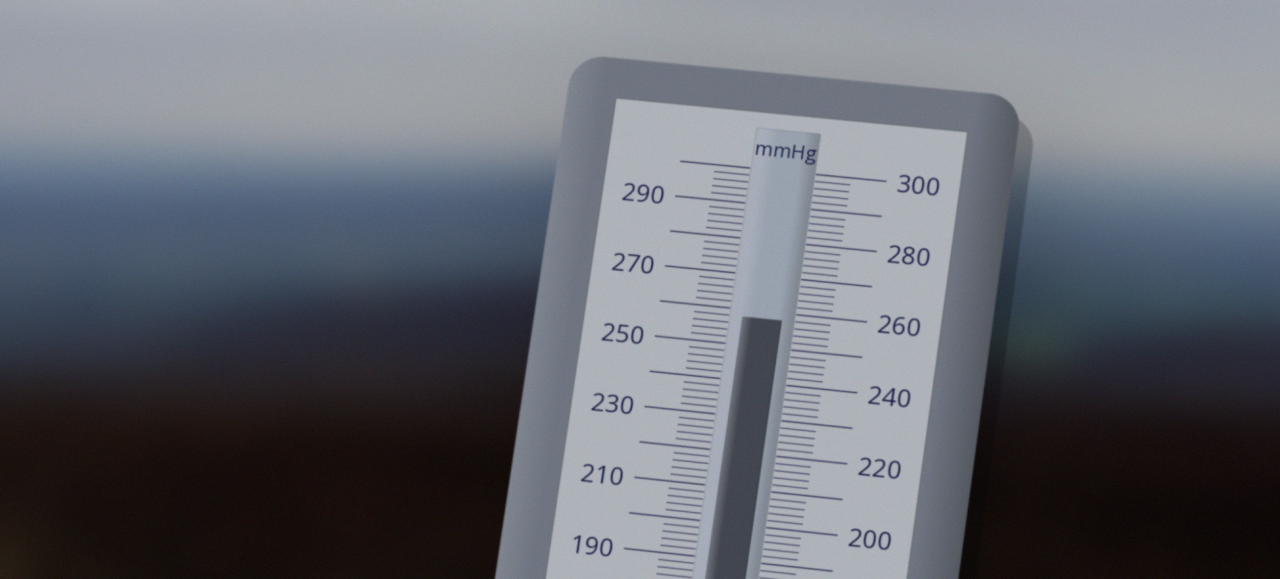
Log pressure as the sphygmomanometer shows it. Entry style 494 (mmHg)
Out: 258 (mmHg)
